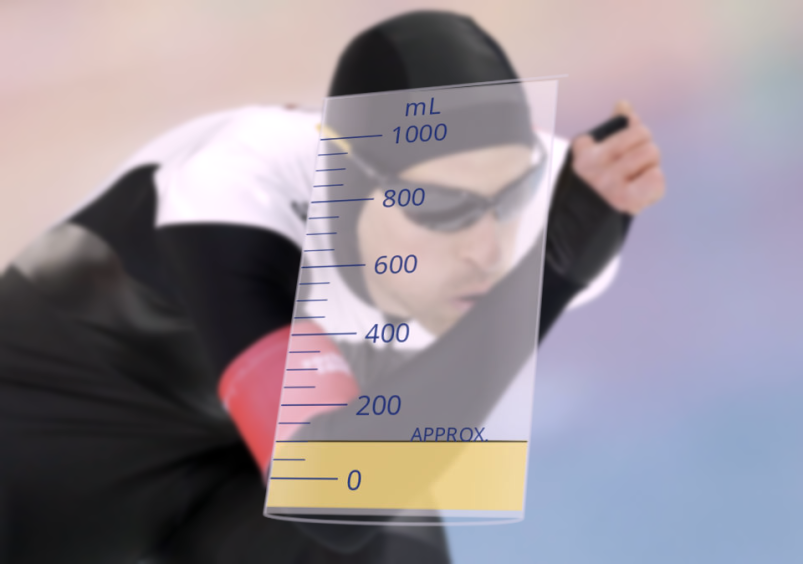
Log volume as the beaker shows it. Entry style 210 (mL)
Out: 100 (mL)
